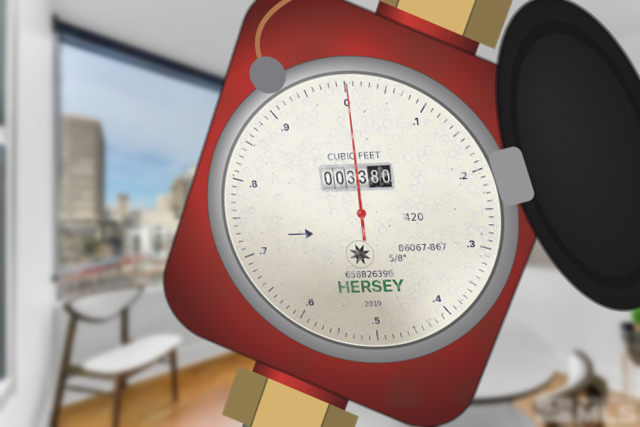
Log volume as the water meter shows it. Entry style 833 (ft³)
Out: 3380.00 (ft³)
